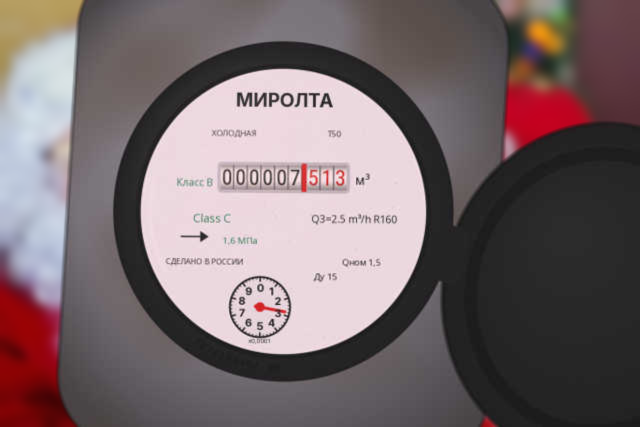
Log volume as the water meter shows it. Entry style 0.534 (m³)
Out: 7.5132 (m³)
